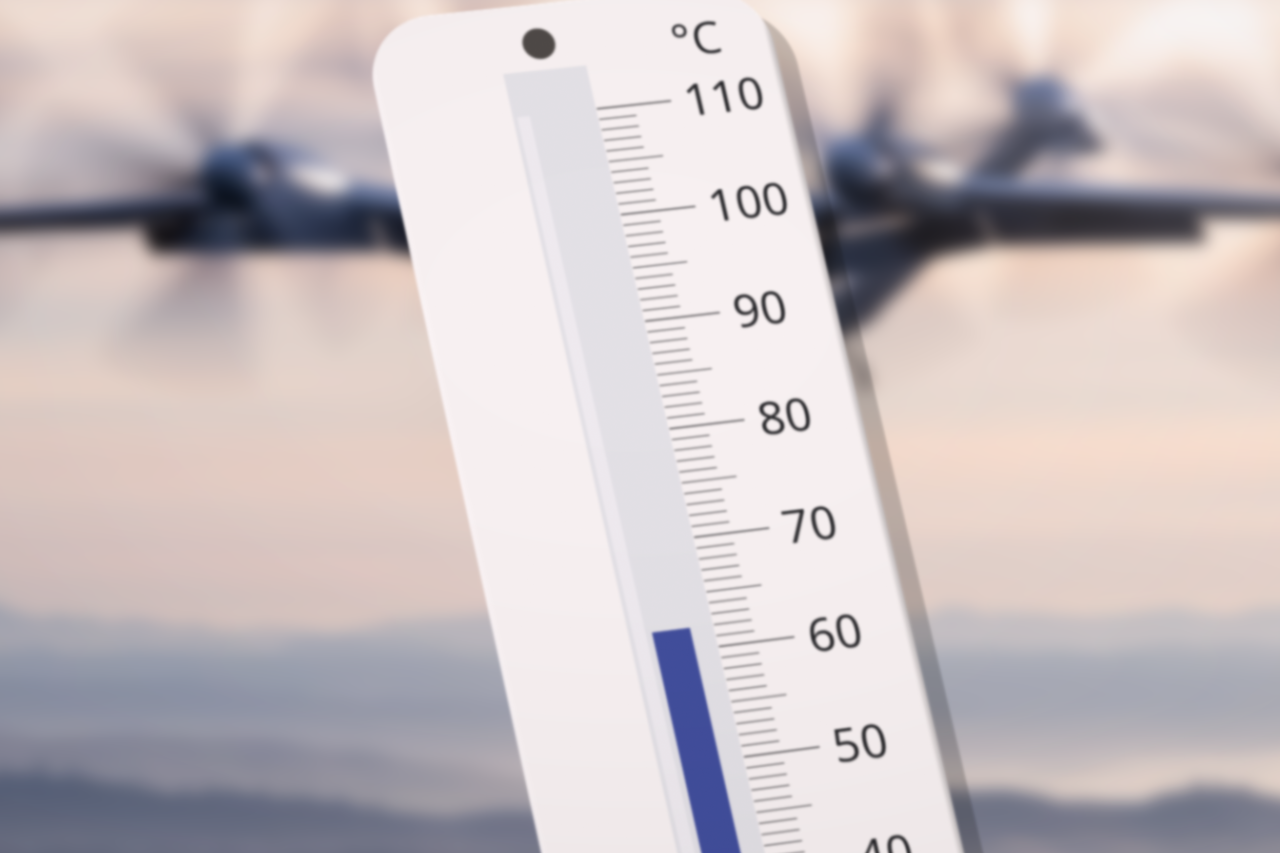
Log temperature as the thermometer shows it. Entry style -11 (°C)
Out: 62 (°C)
